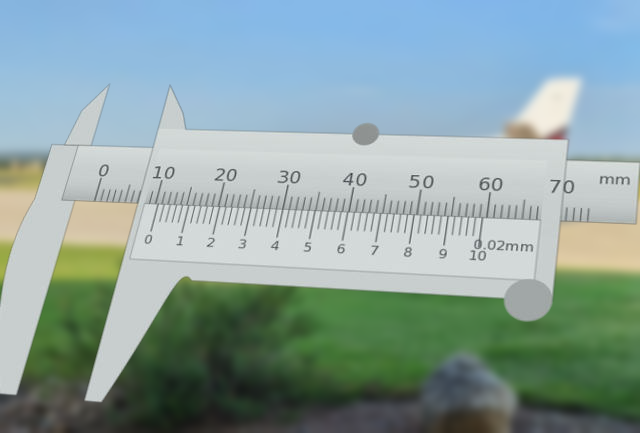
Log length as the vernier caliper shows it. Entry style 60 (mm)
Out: 10.4 (mm)
